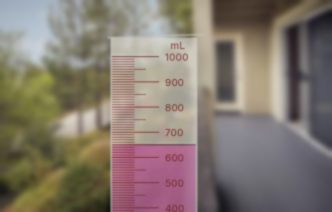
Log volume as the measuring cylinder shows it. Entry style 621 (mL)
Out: 650 (mL)
